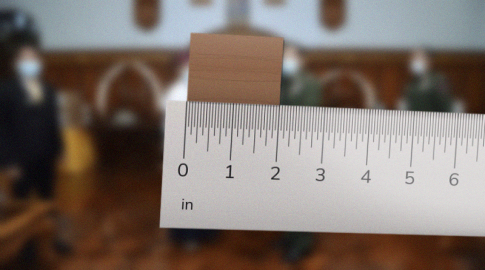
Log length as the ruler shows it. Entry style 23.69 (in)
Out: 2 (in)
